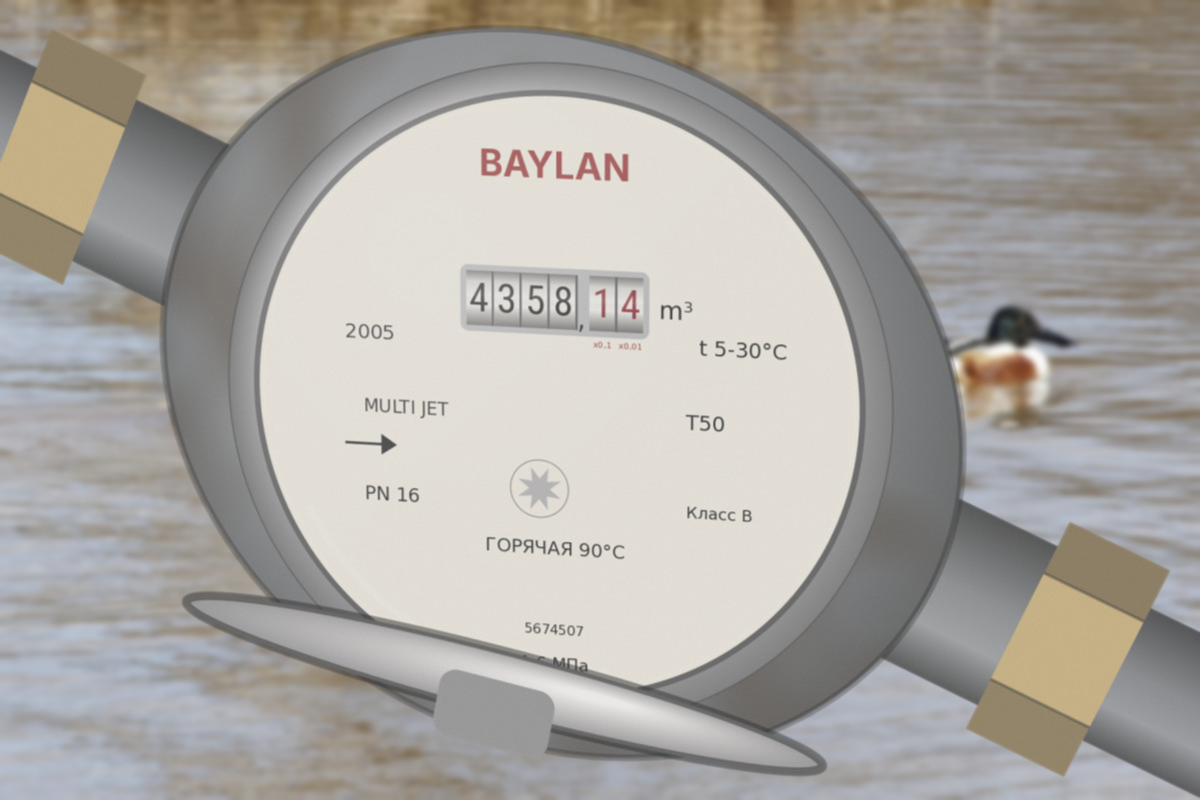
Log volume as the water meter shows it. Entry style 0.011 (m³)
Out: 4358.14 (m³)
